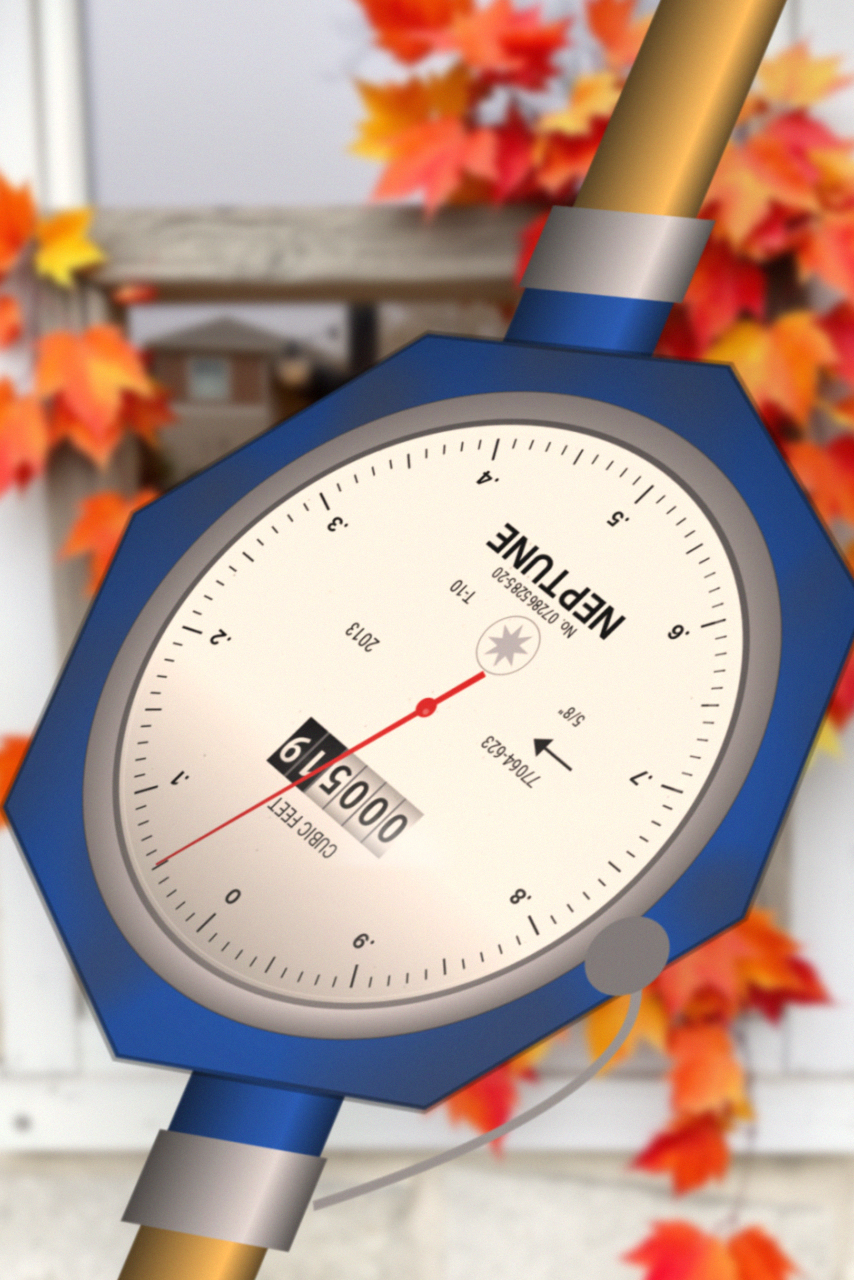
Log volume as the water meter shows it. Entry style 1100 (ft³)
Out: 519.05 (ft³)
